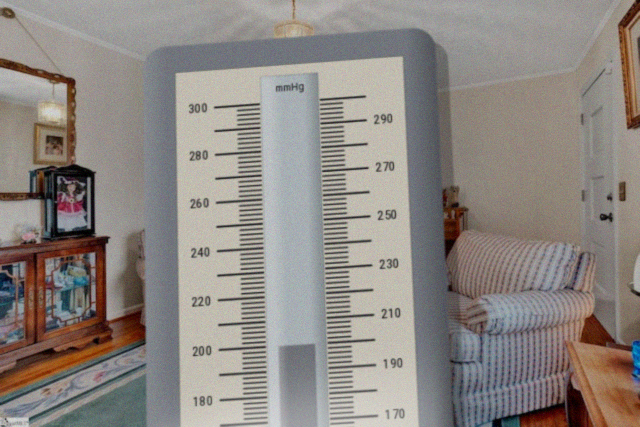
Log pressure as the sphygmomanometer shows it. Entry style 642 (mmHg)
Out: 200 (mmHg)
